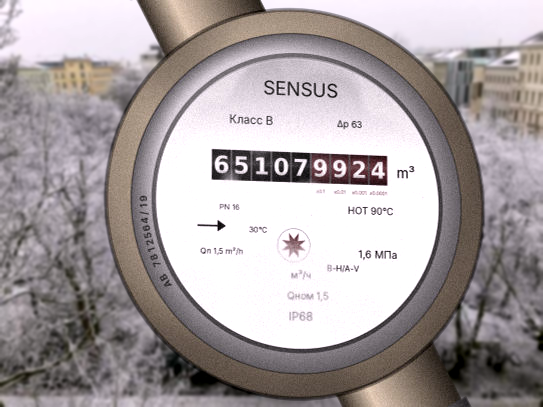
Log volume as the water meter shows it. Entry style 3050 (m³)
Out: 65107.9924 (m³)
